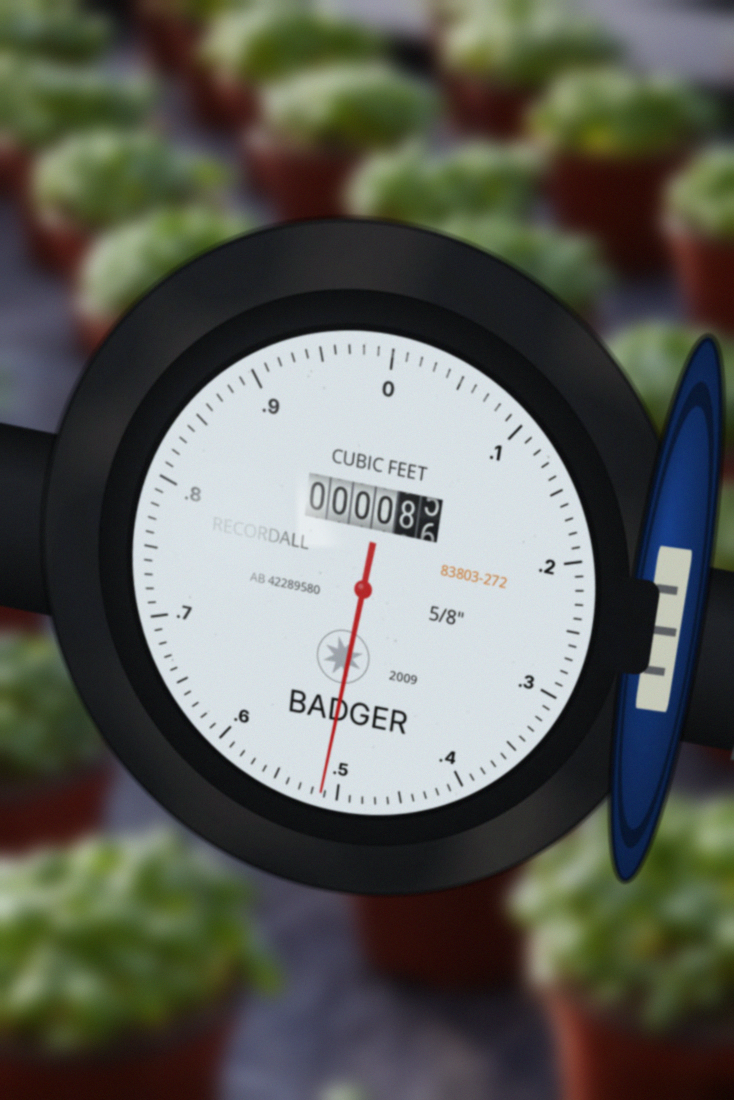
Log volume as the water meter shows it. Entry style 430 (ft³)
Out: 85.51 (ft³)
